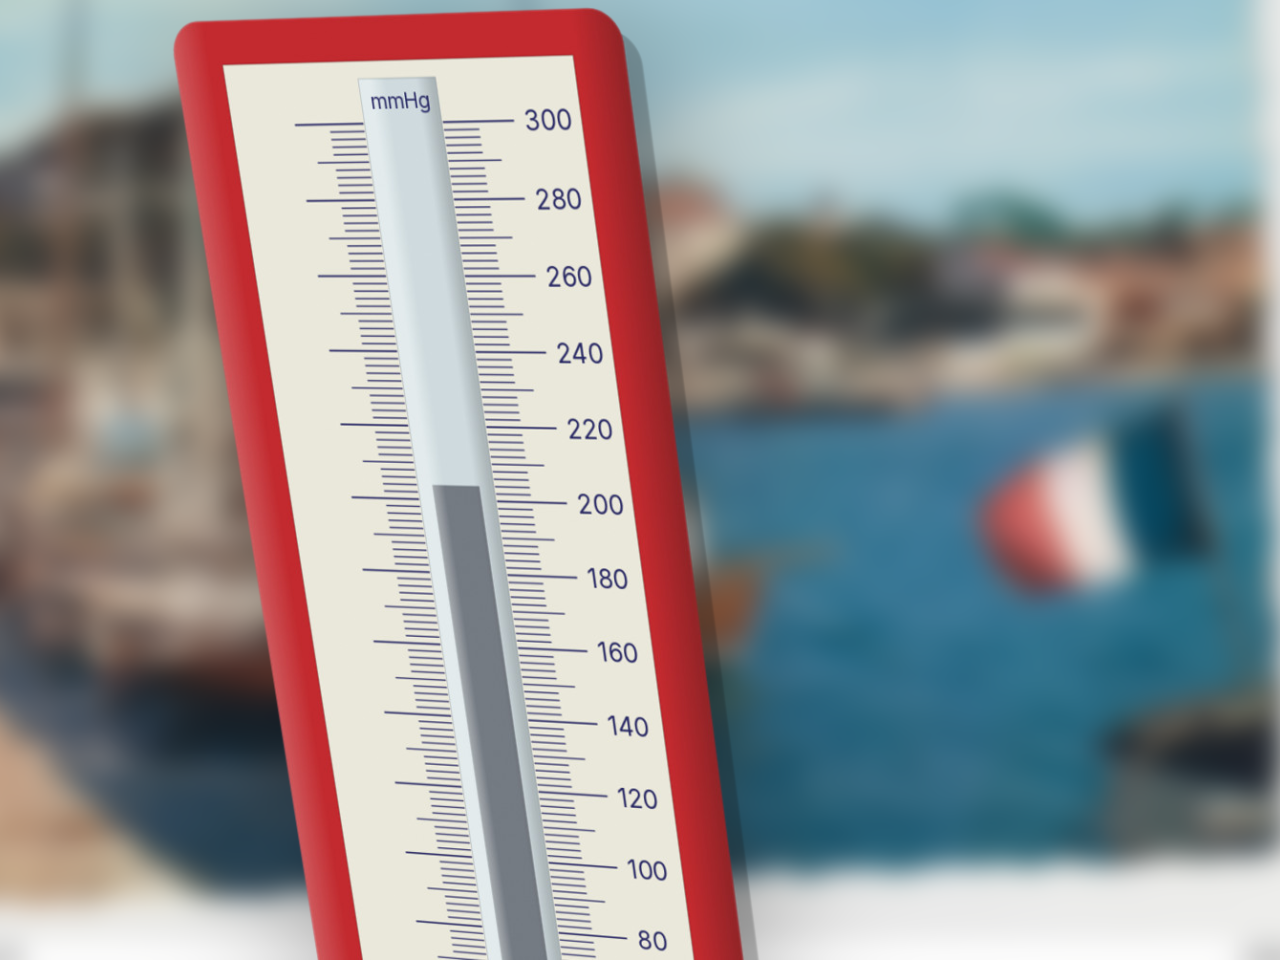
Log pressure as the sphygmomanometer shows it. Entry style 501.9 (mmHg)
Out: 204 (mmHg)
